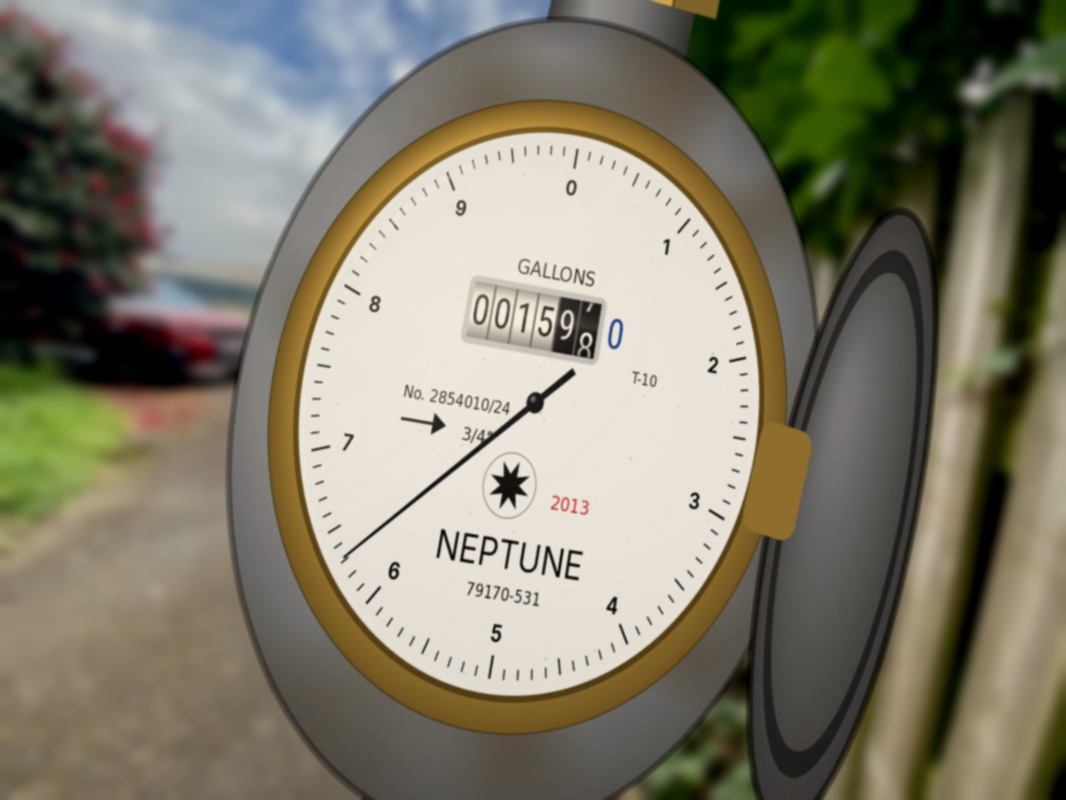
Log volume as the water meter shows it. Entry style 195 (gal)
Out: 15976.3 (gal)
